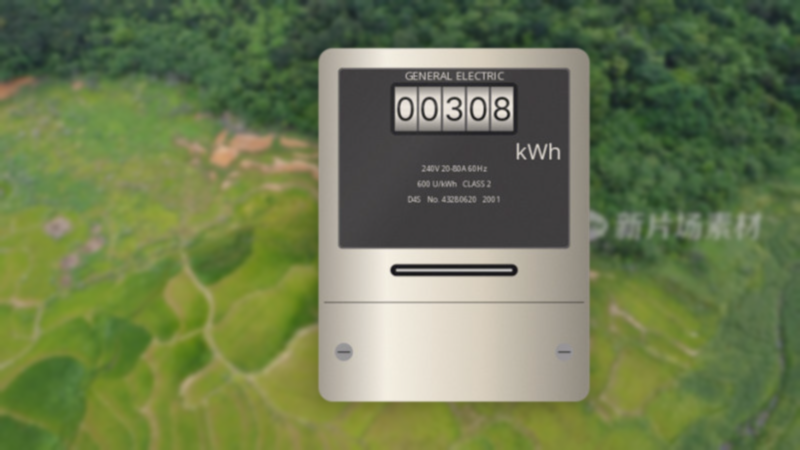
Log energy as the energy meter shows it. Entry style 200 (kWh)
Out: 308 (kWh)
